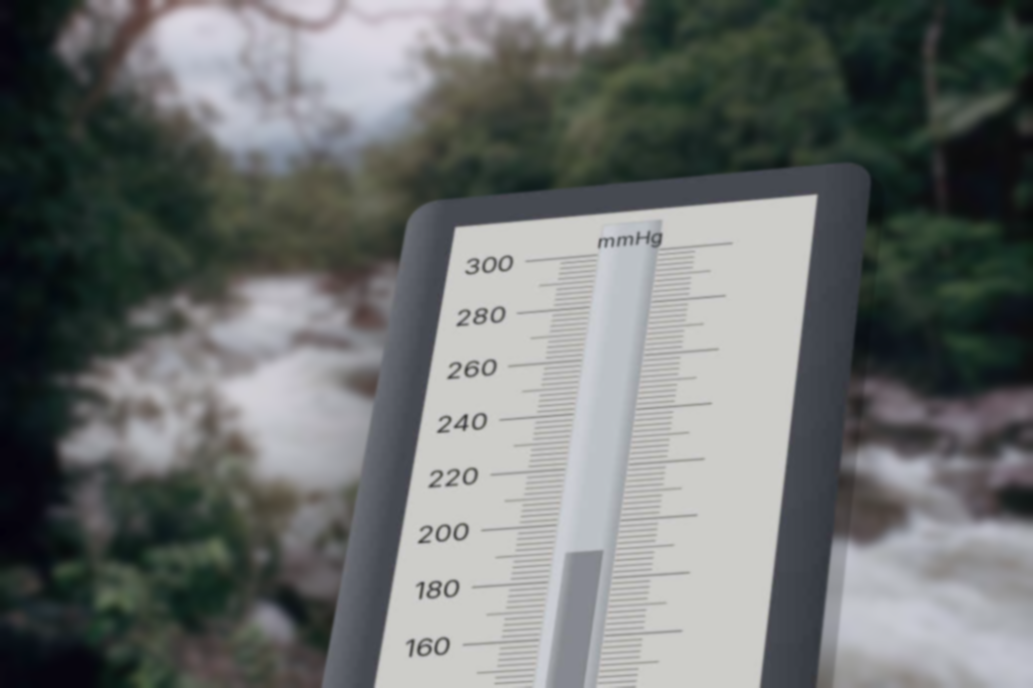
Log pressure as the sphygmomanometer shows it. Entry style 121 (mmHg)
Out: 190 (mmHg)
